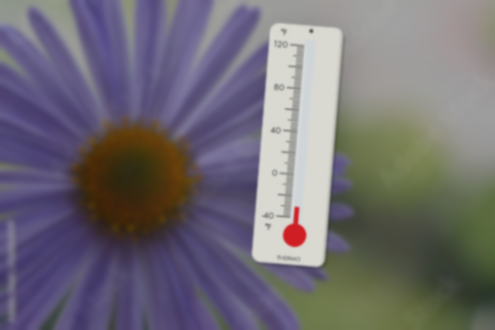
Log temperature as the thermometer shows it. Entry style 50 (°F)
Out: -30 (°F)
